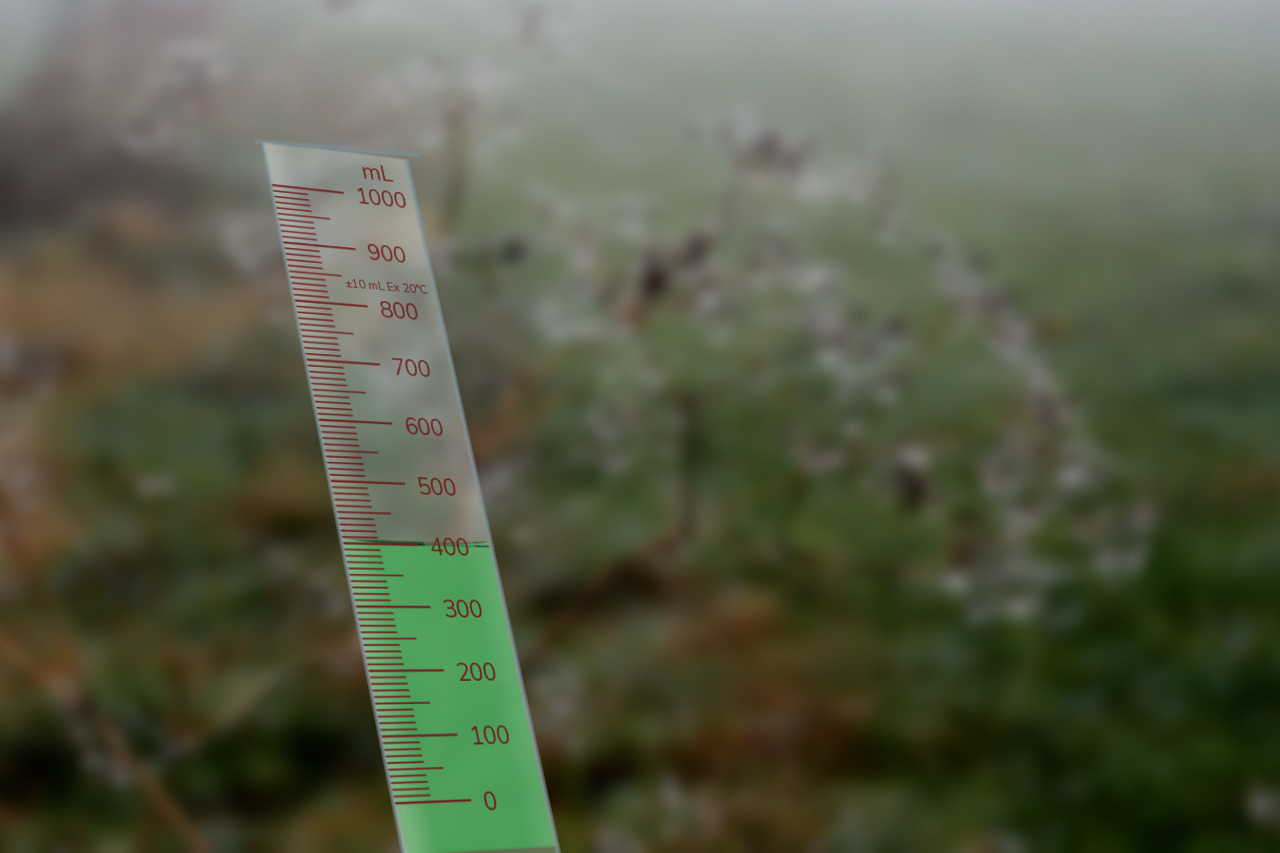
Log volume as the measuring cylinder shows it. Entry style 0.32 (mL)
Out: 400 (mL)
